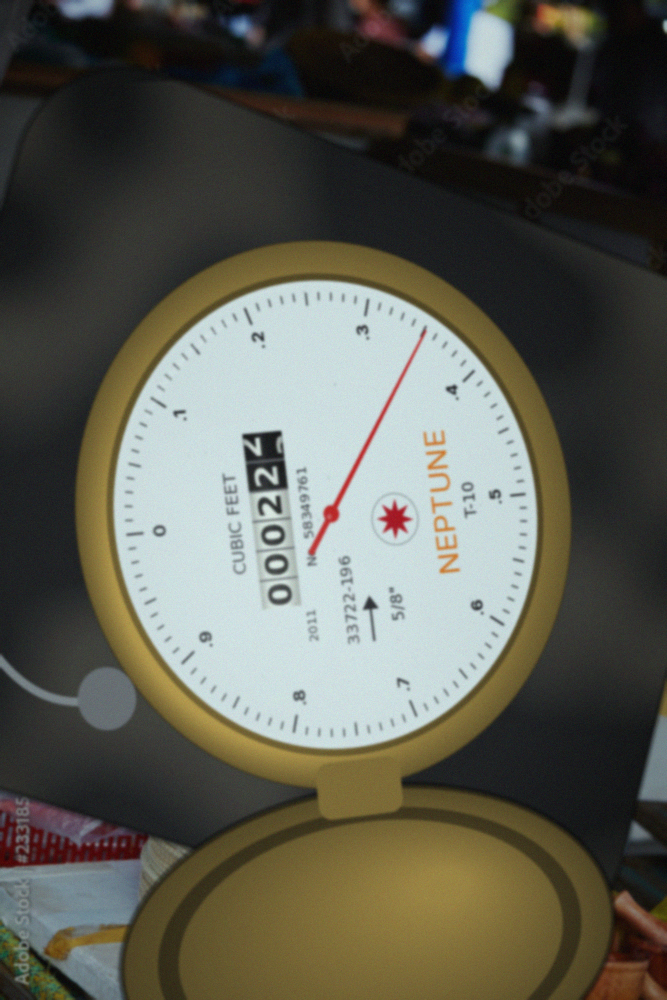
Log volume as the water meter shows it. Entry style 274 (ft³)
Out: 222.35 (ft³)
